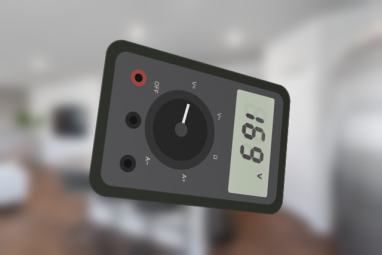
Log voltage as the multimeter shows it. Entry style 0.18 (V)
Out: 169 (V)
